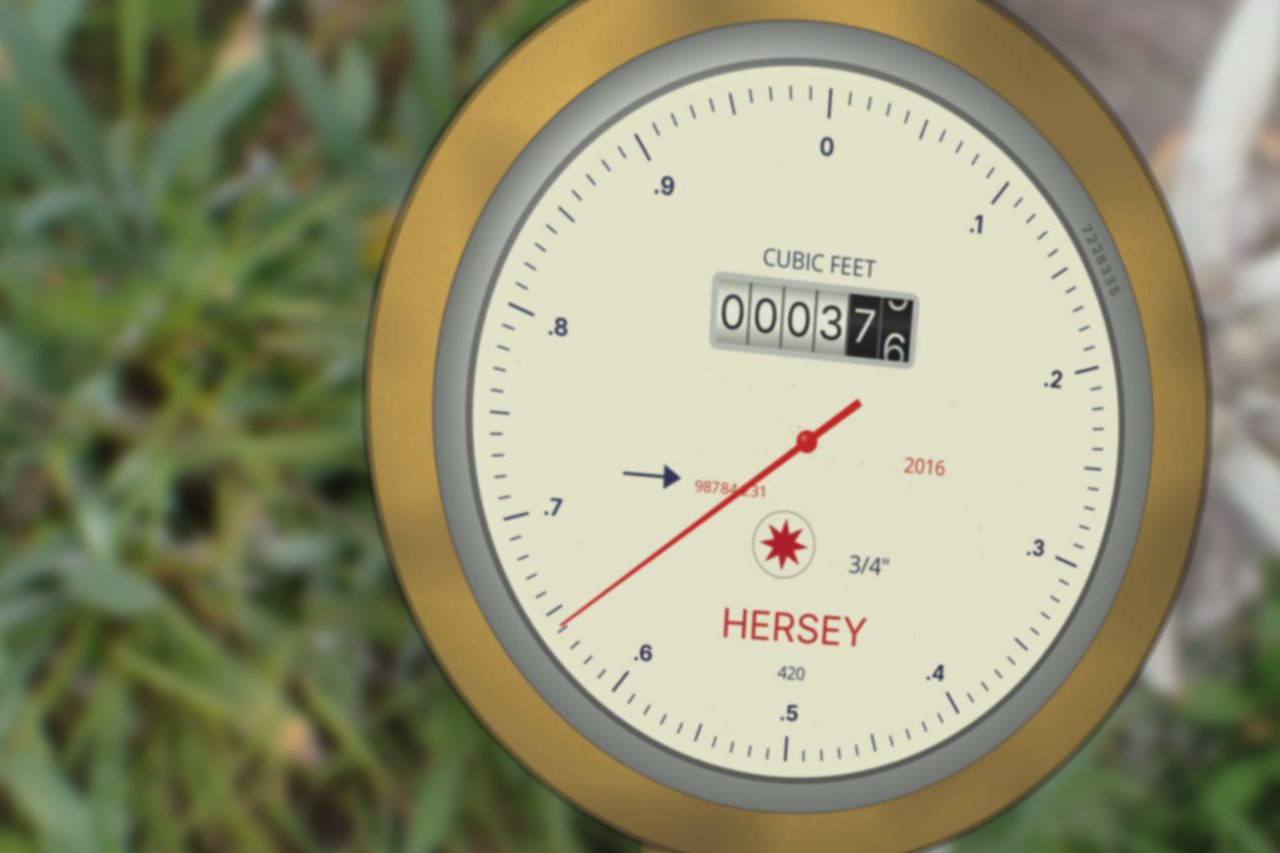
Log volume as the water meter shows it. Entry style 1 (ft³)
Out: 375.64 (ft³)
